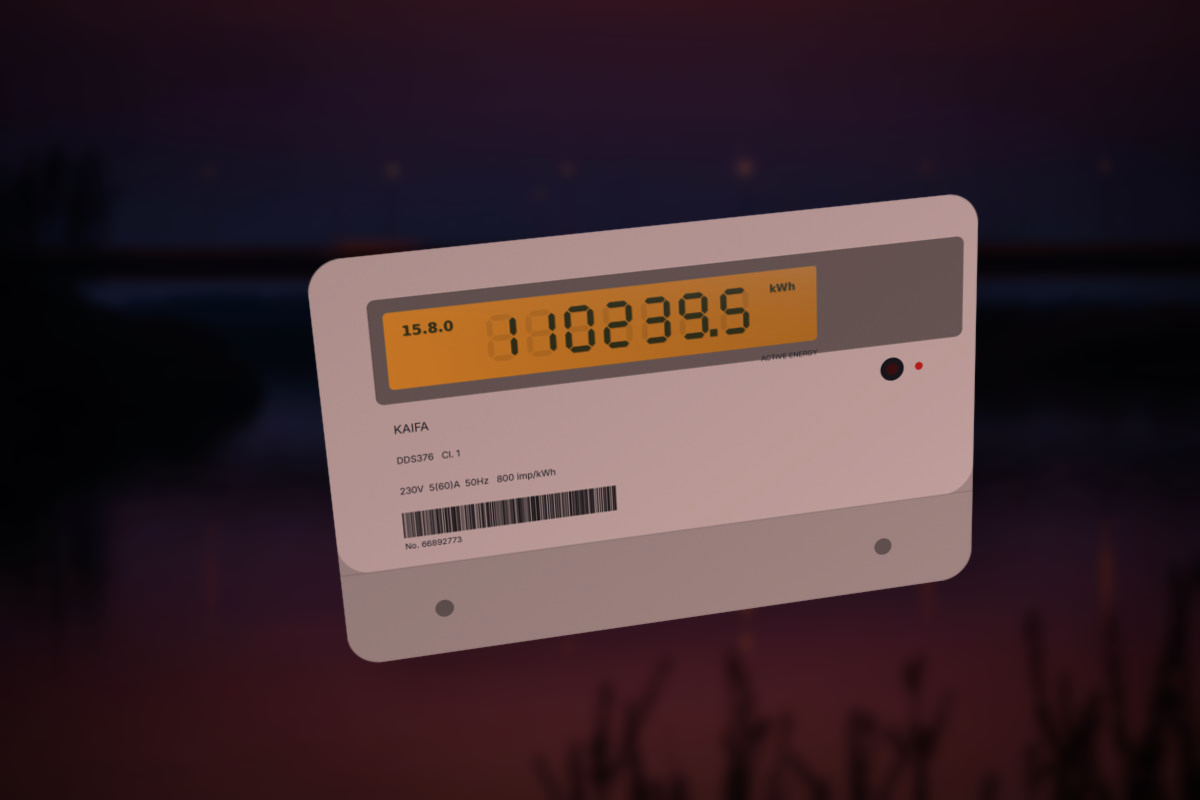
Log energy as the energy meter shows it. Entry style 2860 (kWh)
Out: 110239.5 (kWh)
